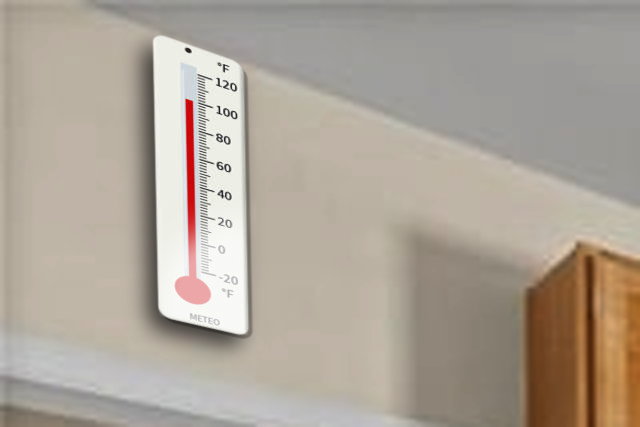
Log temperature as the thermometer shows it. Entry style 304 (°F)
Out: 100 (°F)
